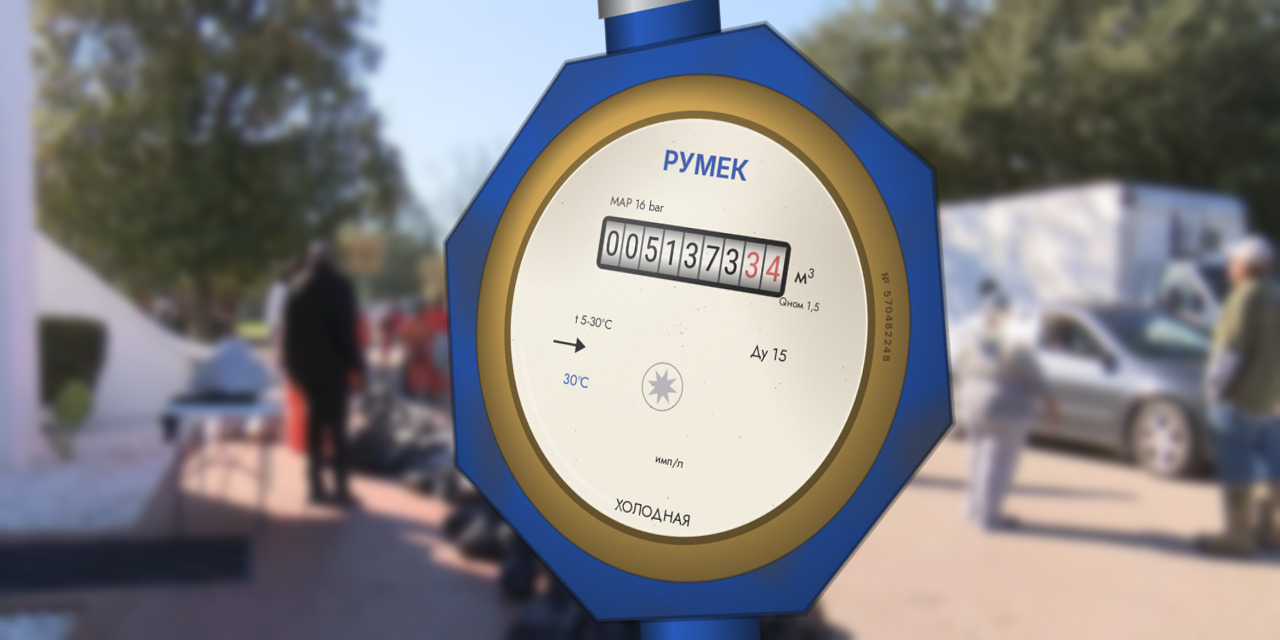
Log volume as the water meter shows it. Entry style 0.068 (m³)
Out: 51373.34 (m³)
